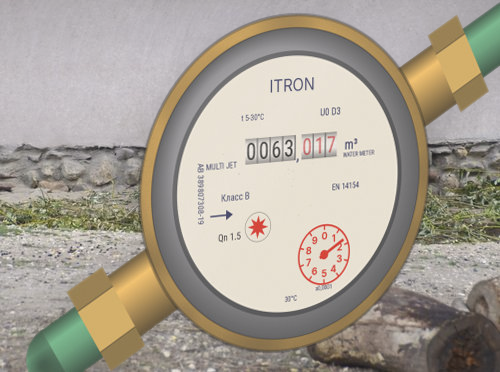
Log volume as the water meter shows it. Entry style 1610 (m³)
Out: 63.0171 (m³)
